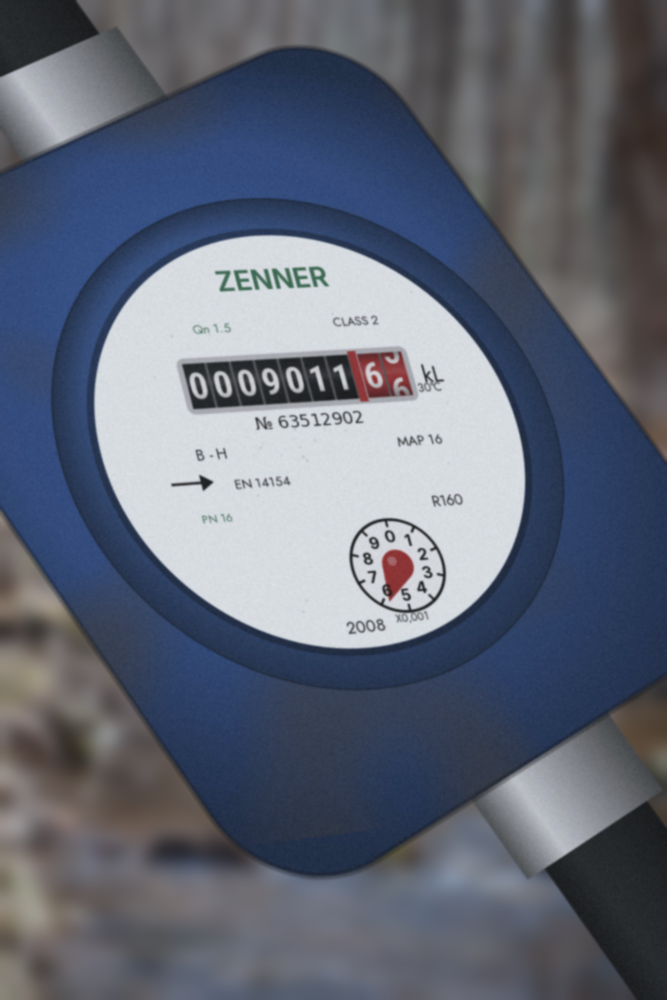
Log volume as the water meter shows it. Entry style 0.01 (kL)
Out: 9011.655 (kL)
